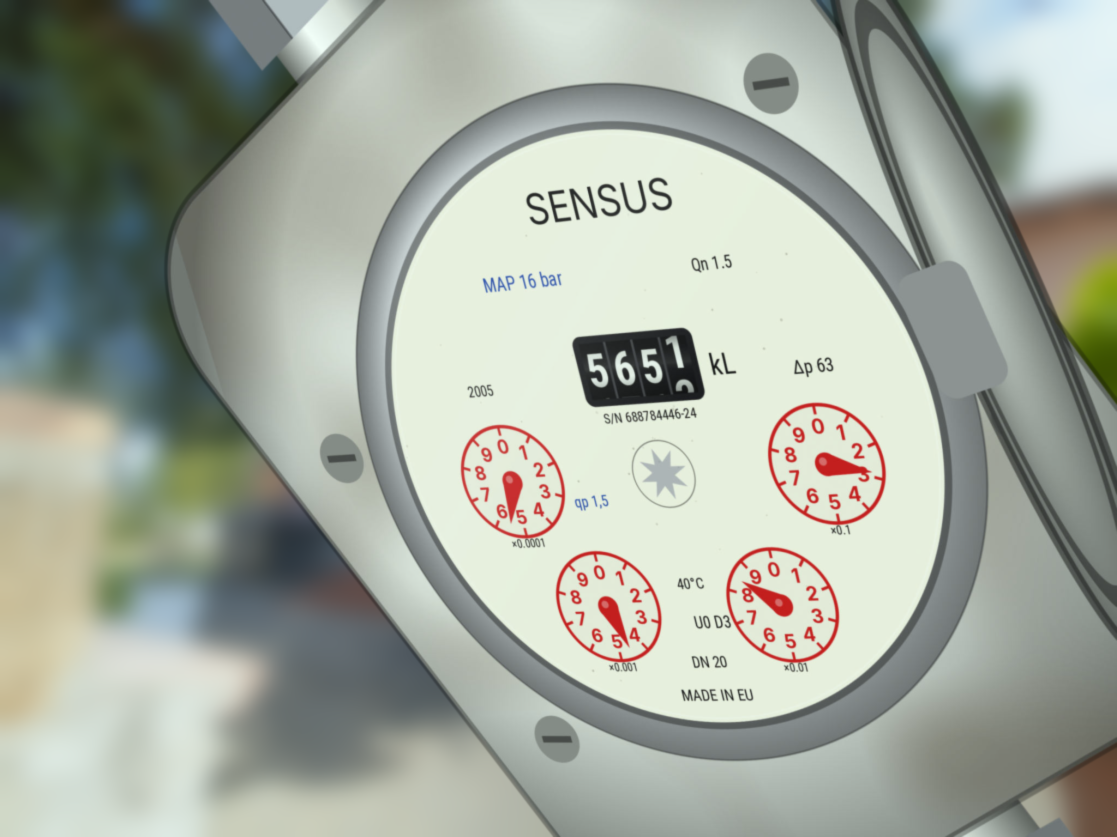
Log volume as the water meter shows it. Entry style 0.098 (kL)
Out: 5651.2845 (kL)
